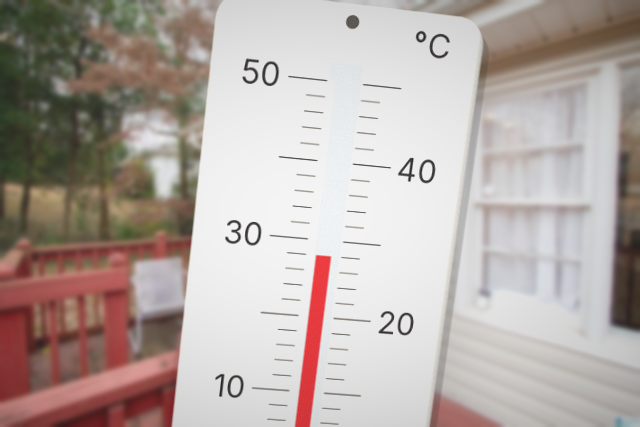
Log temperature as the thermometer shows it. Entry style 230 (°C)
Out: 28 (°C)
